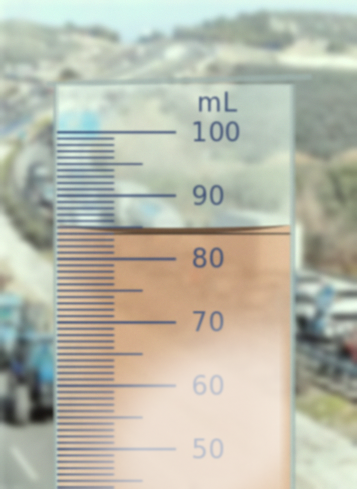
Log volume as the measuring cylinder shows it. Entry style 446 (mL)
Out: 84 (mL)
